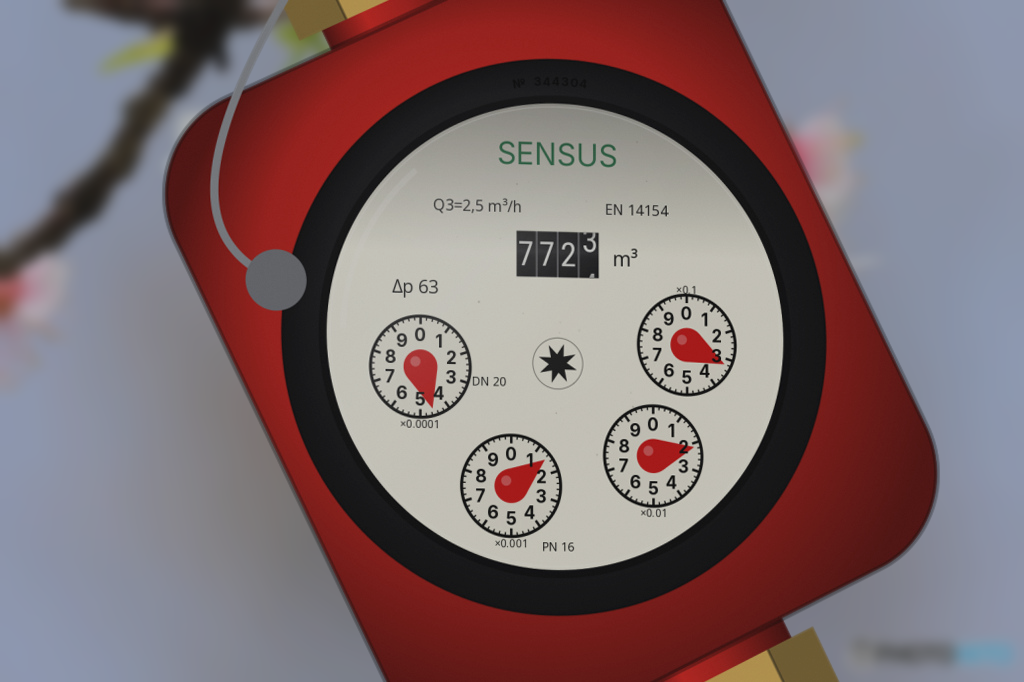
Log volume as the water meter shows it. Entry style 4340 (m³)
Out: 7723.3214 (m³)
